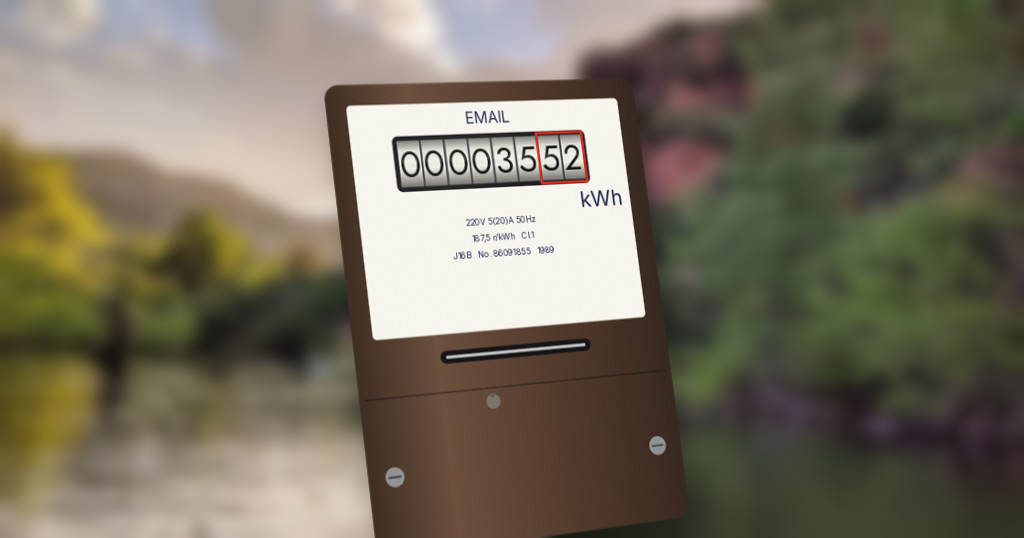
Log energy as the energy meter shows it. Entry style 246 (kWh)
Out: 35.52 (kWh)
